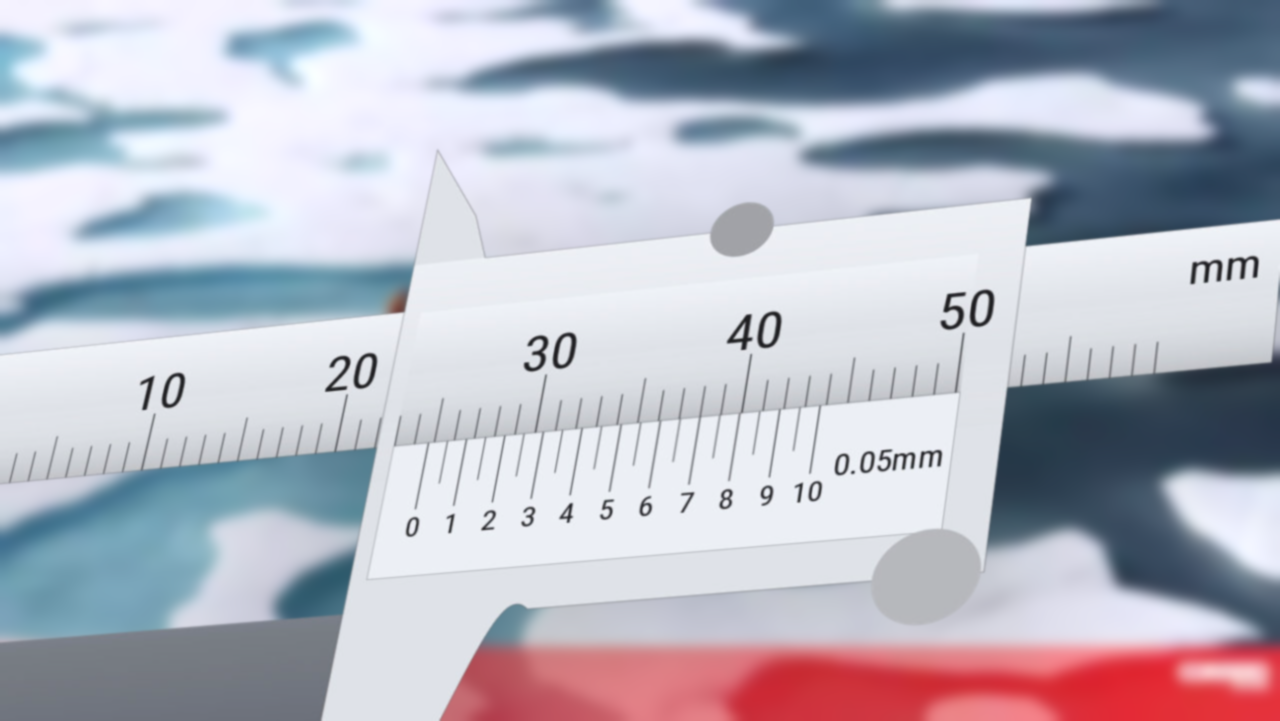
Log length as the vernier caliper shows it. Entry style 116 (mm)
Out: 24.7 (mm)
